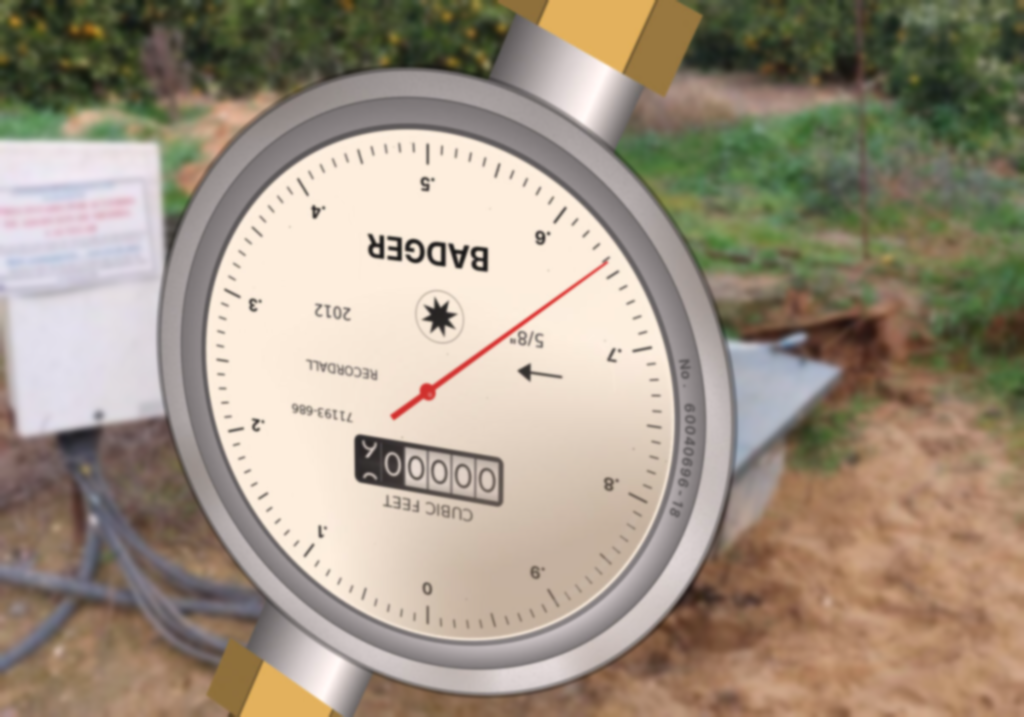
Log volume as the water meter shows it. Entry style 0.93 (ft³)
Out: 5.64 (ft³)
